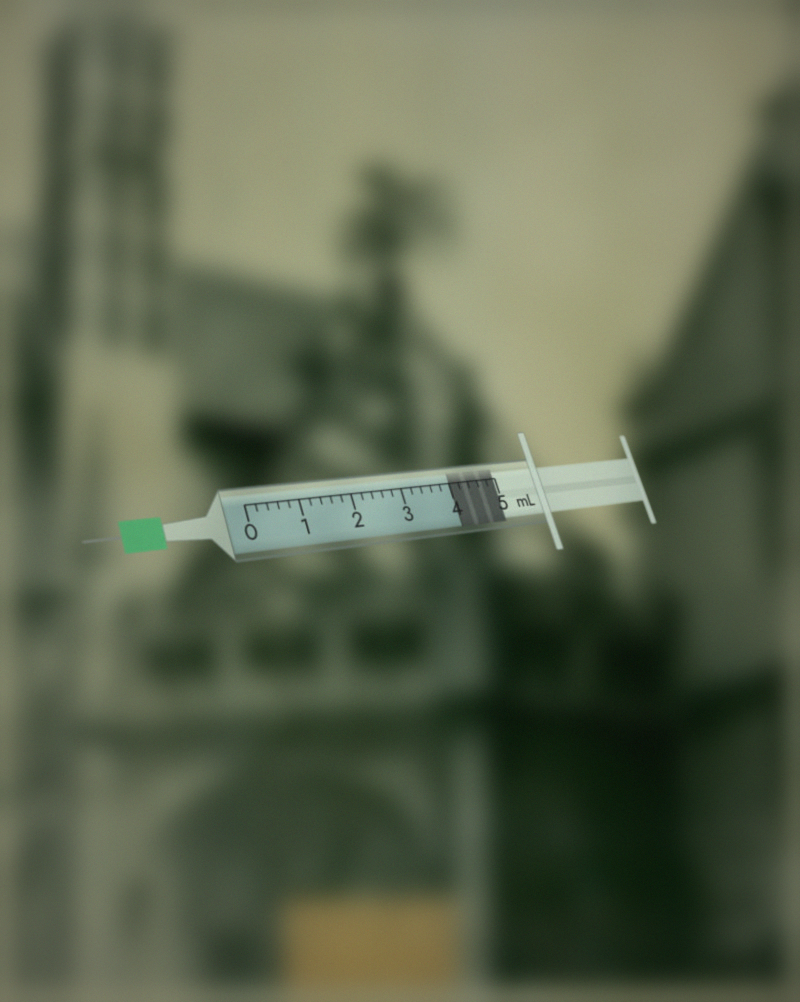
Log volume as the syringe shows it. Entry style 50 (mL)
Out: 4 (mL)
